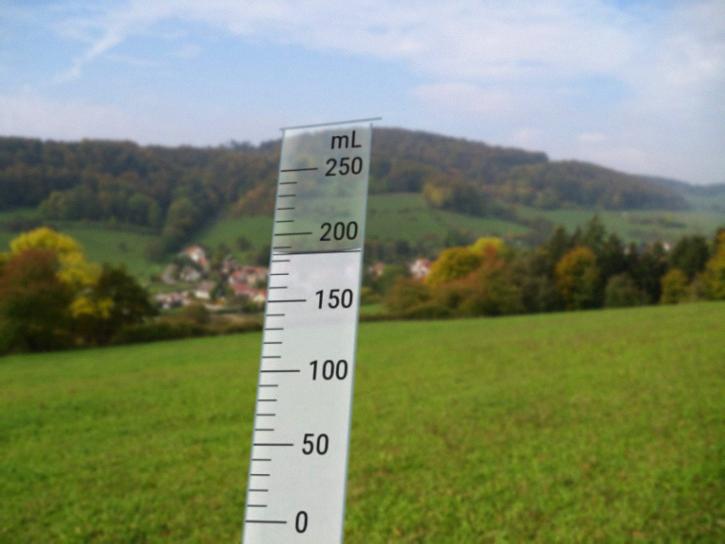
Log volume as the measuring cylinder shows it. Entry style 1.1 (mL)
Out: 185 (mL)
